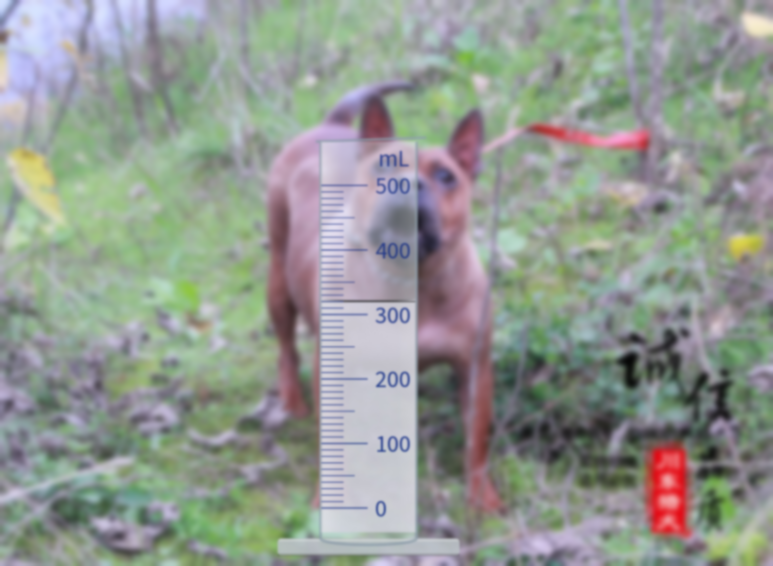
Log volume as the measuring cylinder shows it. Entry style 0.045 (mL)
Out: 320 (mL)
